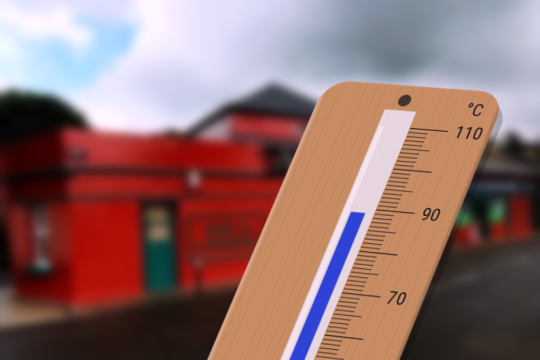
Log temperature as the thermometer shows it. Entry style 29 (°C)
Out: 89 (°C)
